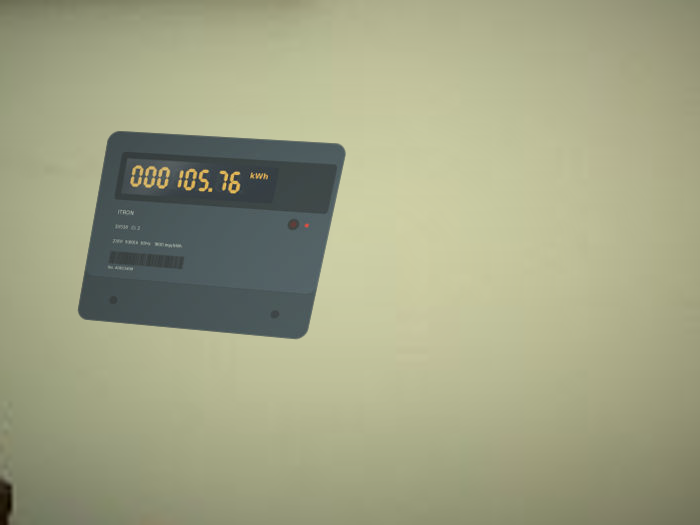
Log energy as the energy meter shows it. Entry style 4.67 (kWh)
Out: 105.76 (kWh)
